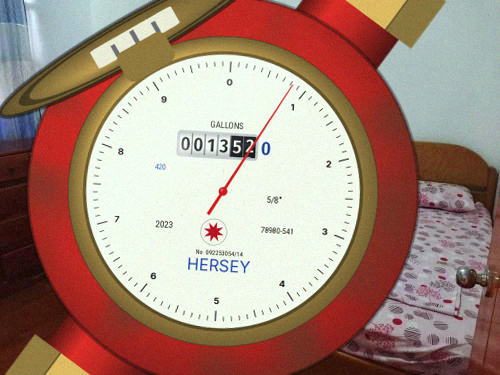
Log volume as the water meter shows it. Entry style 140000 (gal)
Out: 13520.8 (gal)
